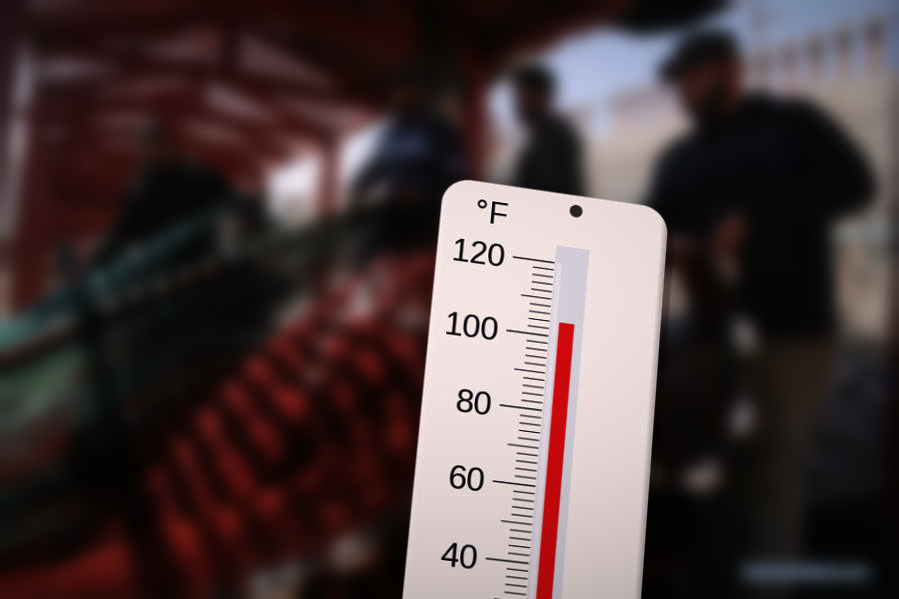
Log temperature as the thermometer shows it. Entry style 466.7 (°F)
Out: 104 (°F)
